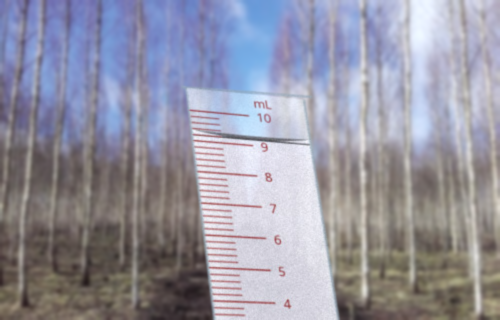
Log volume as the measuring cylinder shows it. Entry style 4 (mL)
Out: 9.2 (mL)
